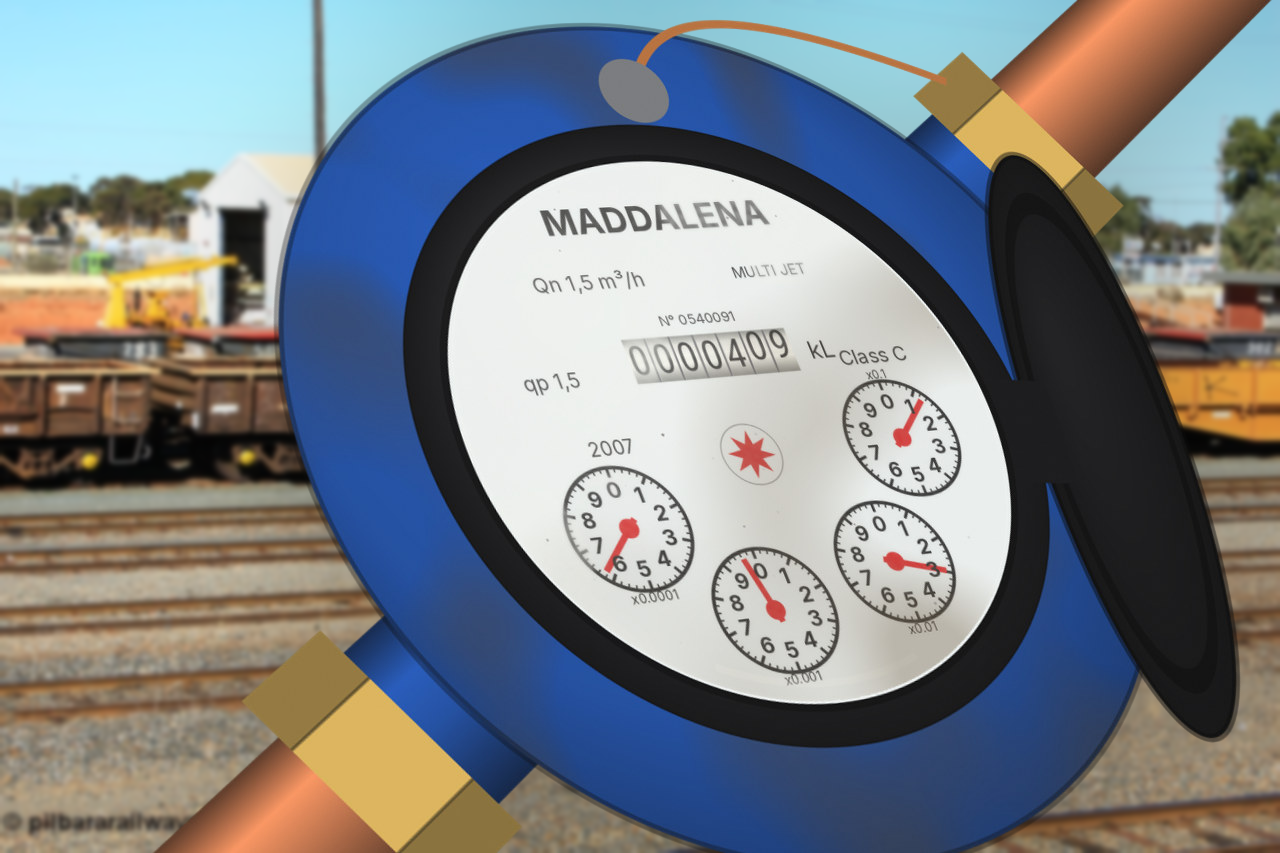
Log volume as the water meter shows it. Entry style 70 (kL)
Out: 409.1296 (kL)
